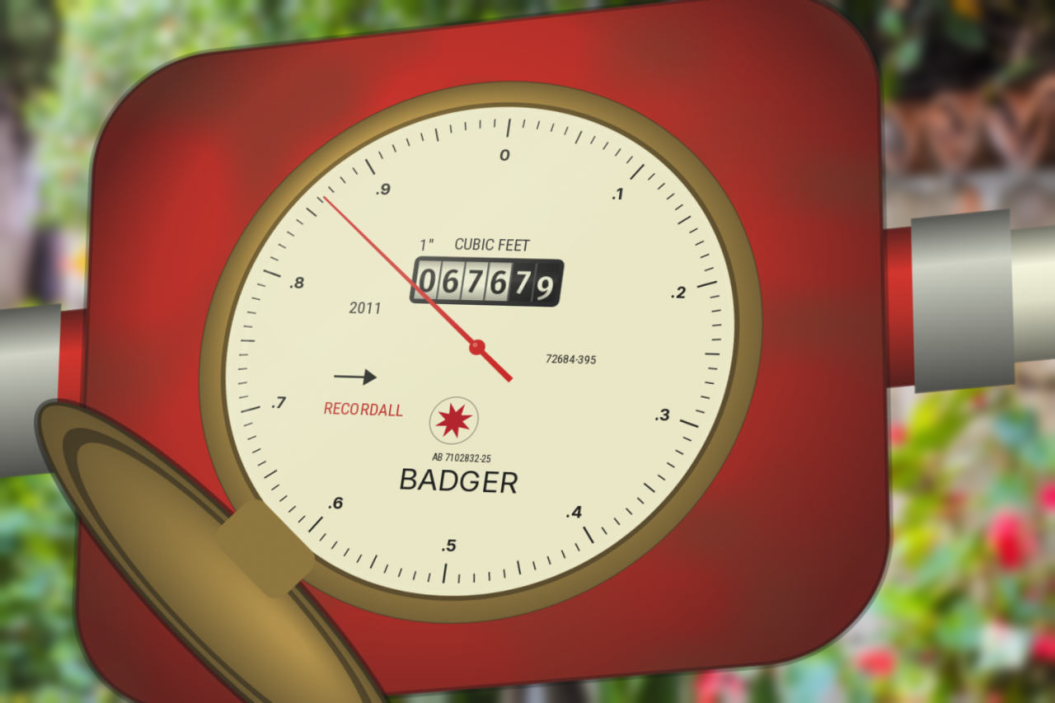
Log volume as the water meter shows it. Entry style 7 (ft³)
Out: 67678.86 (ft³)
